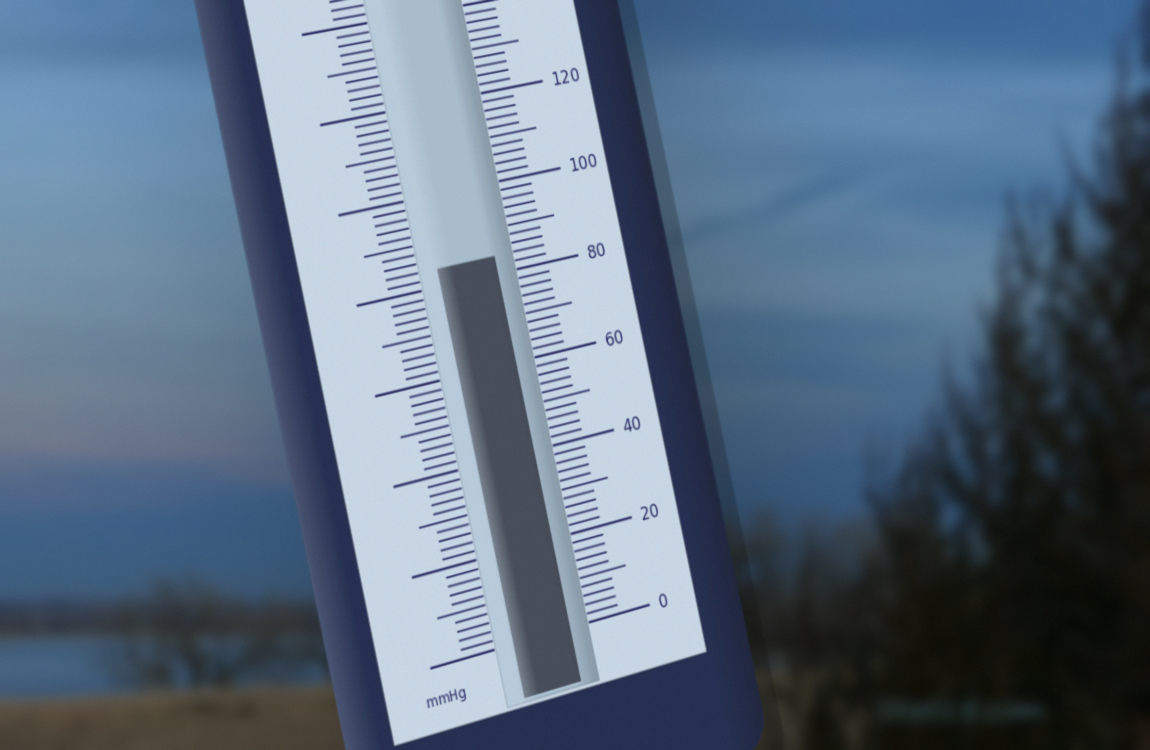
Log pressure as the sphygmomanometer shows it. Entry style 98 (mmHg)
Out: 84 (mmHg)
